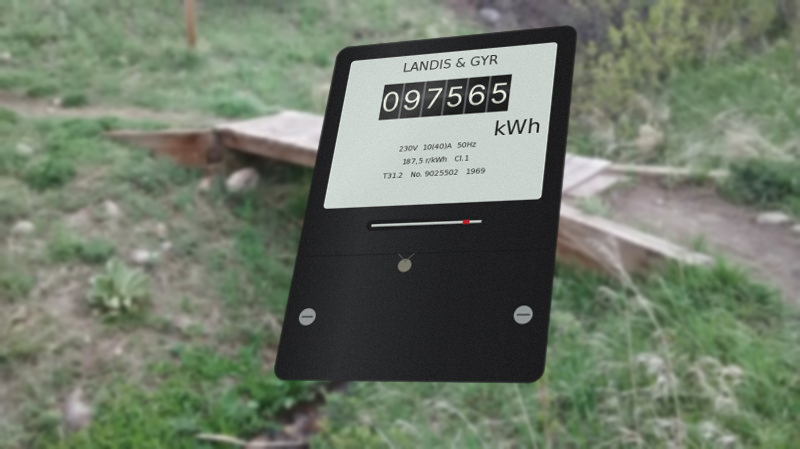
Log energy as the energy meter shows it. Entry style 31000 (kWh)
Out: 97565 (kWh)
